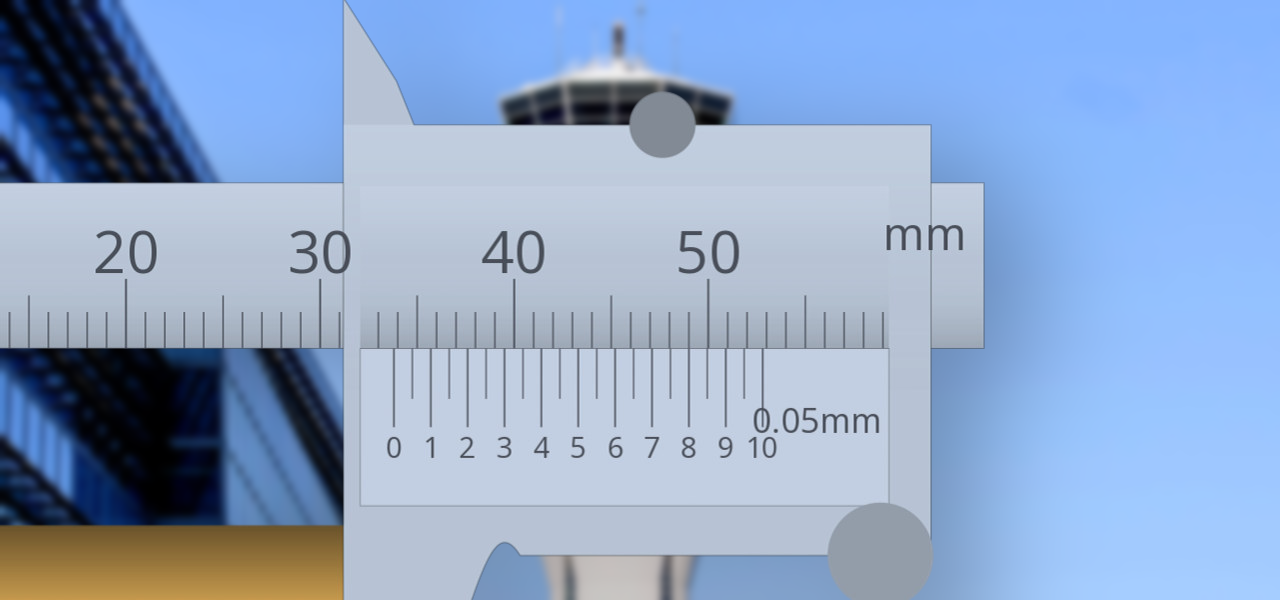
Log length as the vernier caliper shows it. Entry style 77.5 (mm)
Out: 33.8 (mm)
